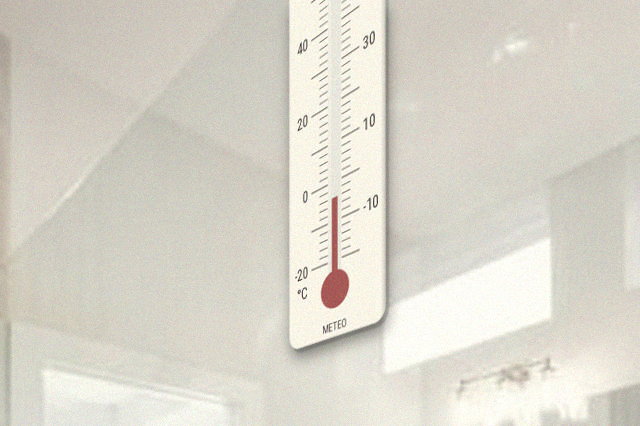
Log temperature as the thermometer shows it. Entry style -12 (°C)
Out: -4 (°C)
